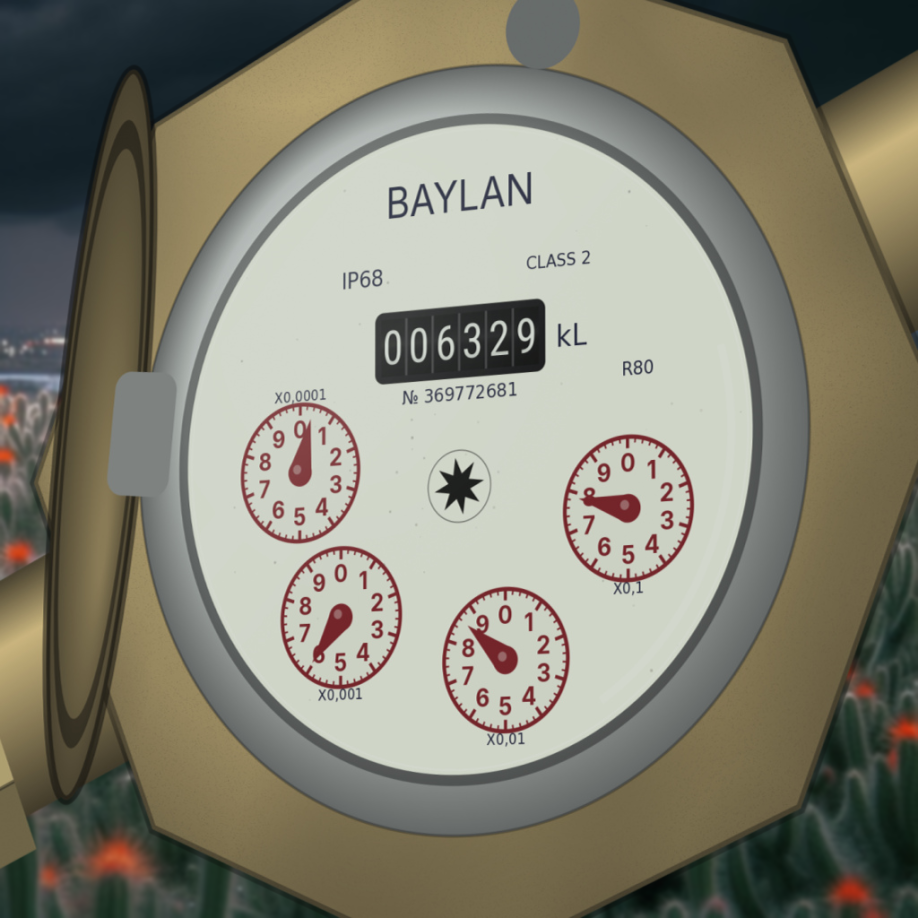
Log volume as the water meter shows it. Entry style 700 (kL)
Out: 6329.7860 (kL)
